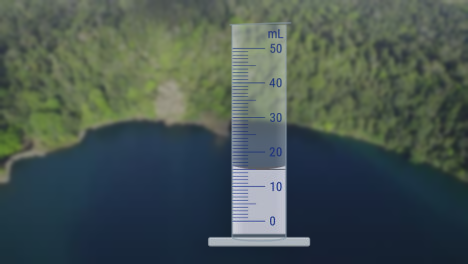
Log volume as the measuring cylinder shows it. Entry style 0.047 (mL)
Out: 15 (mL)
